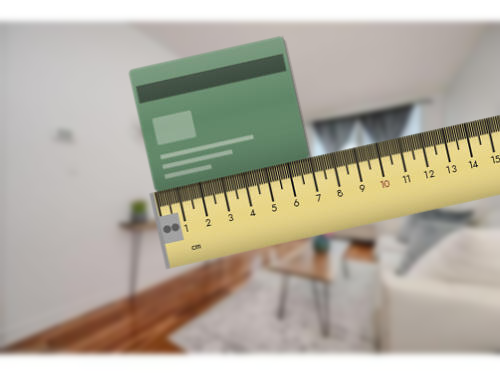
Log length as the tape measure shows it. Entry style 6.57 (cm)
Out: 7 (cm)
